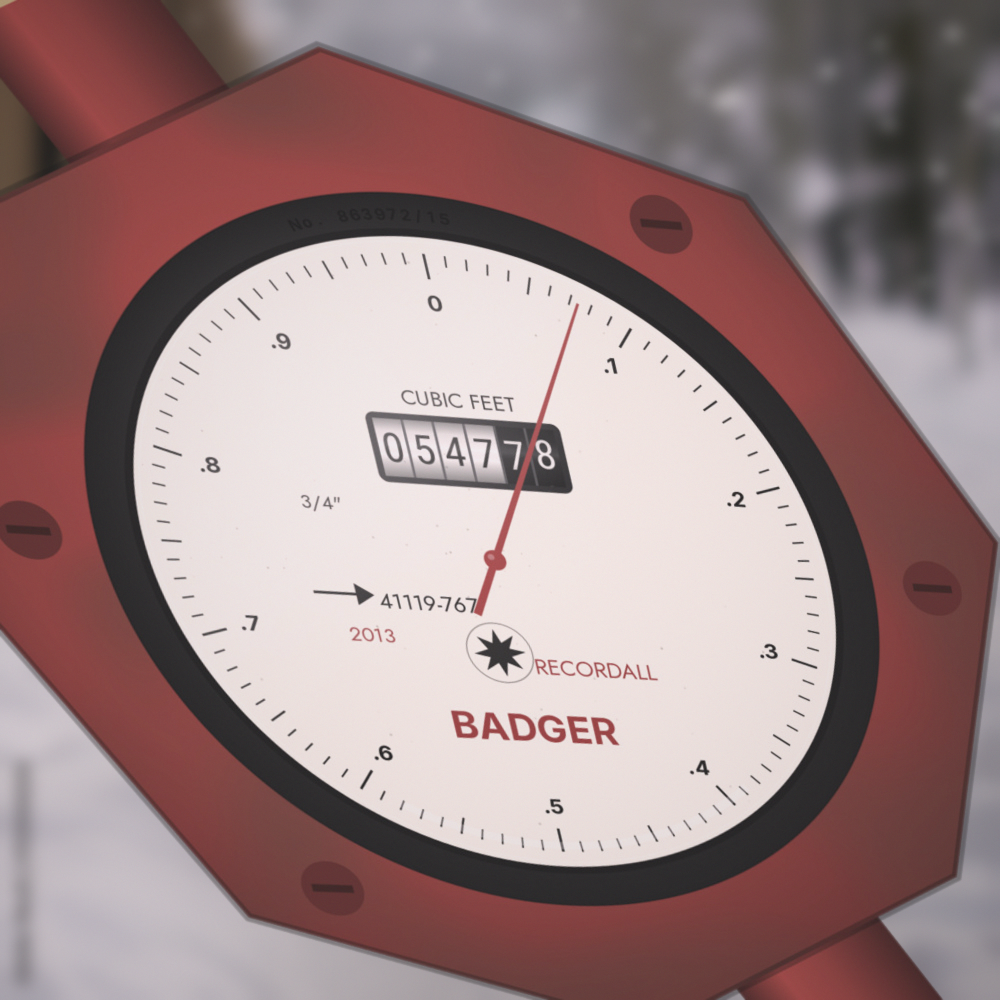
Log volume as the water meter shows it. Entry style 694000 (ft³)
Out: 54778.07 (ft³)
